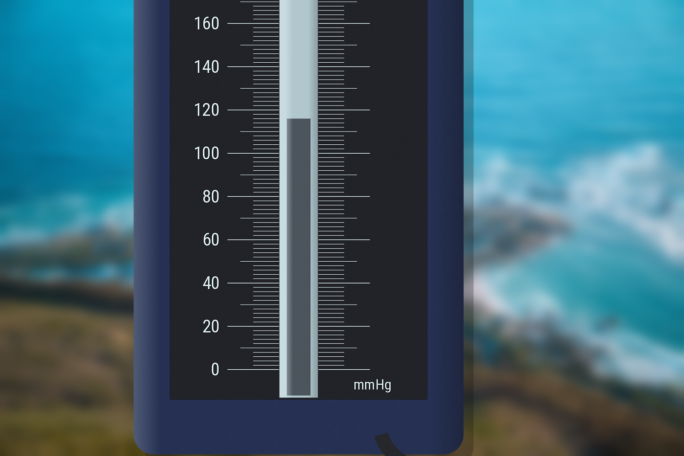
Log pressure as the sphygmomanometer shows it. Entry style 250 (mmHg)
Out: 116 (mmHg)
